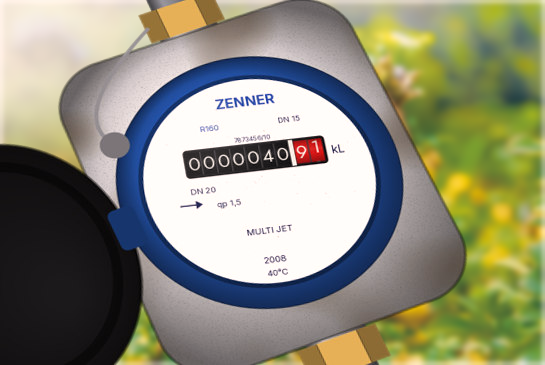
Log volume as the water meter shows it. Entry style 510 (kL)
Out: 40.91 (kL)
